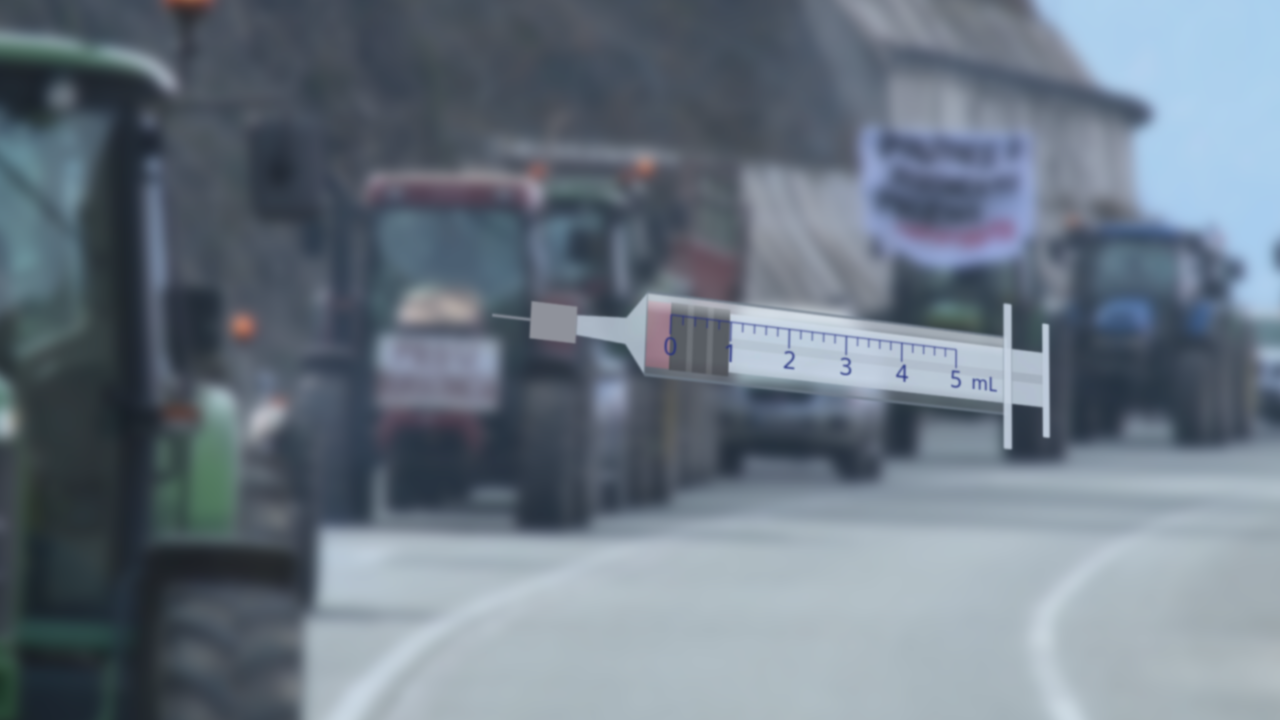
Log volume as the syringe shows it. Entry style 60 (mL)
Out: 0 (mL)
